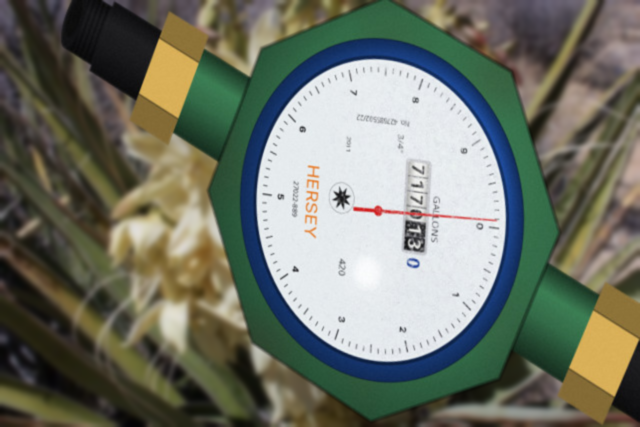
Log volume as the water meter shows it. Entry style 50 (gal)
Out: 7170129.9 (gal)
